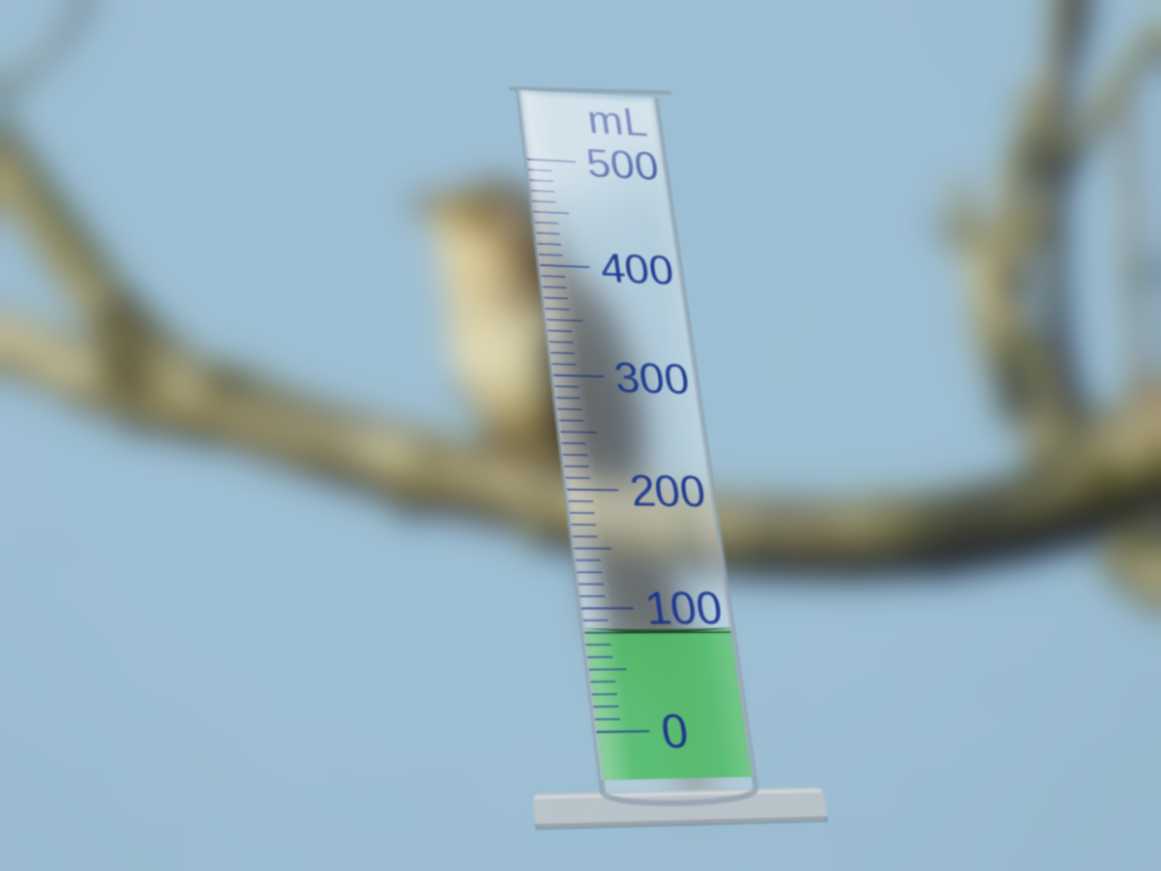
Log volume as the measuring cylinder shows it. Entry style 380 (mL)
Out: 80 (mL)
